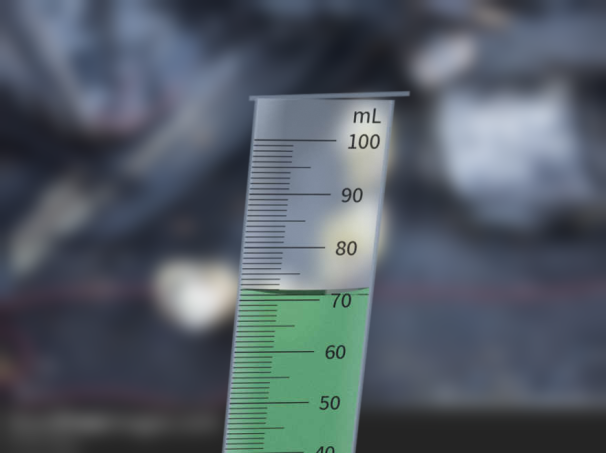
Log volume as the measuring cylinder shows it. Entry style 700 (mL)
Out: 71 (mL)
